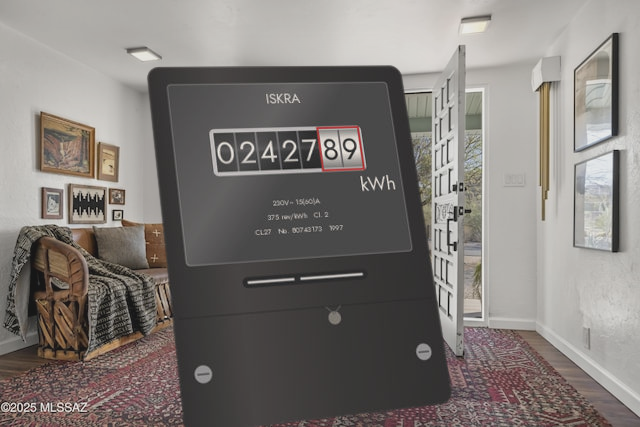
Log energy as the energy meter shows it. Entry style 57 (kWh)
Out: 2427.89 (kWh)
